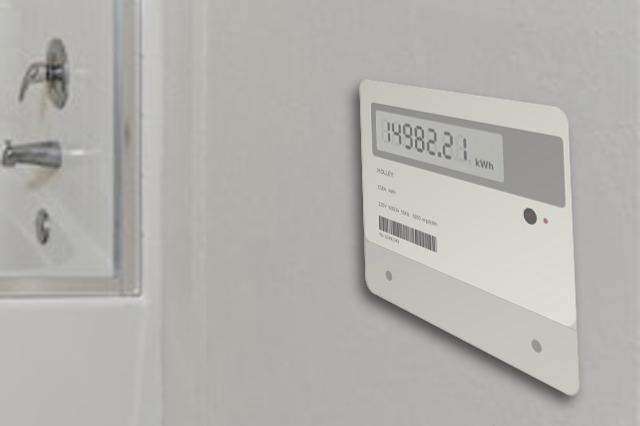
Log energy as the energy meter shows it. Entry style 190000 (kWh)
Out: 14982.21 (kWh)
